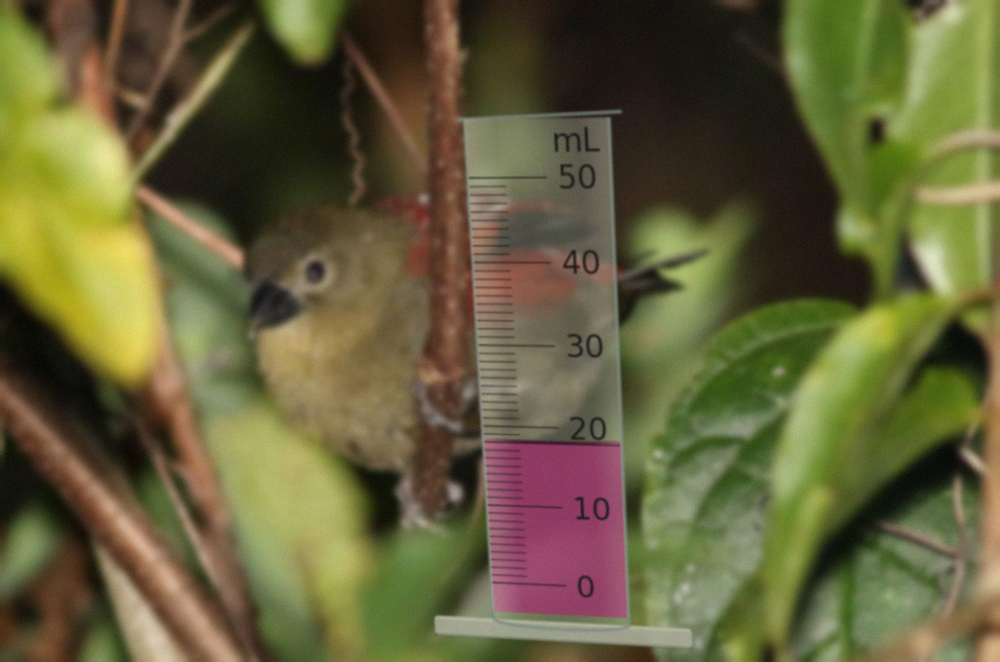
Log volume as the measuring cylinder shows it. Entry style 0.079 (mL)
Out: 18 (mL)
